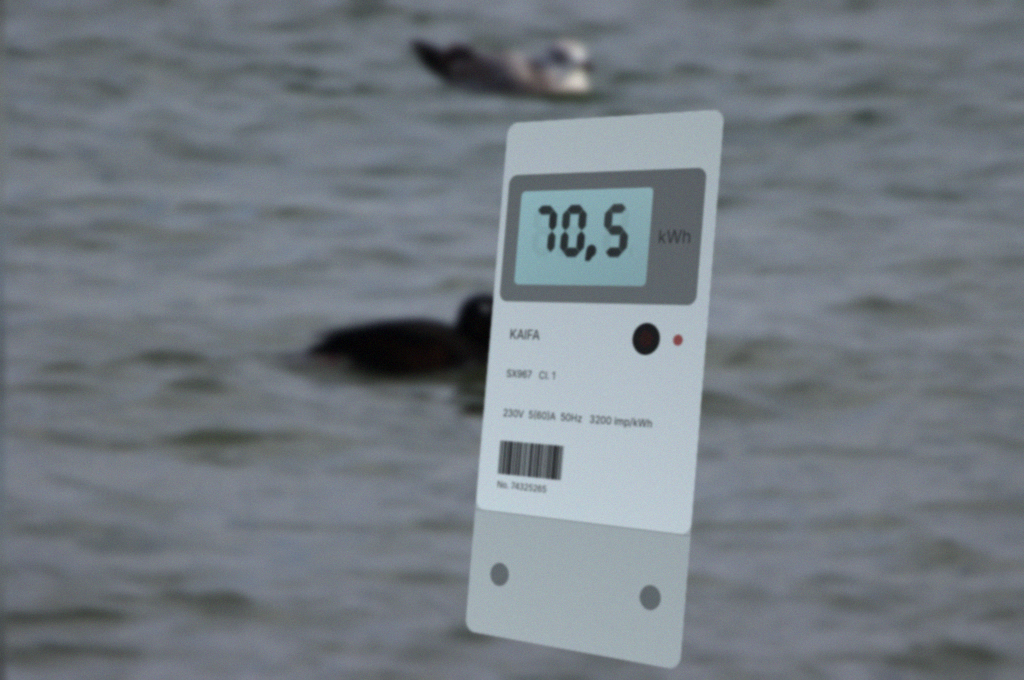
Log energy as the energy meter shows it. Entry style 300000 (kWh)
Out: 70.5 (kWh)
